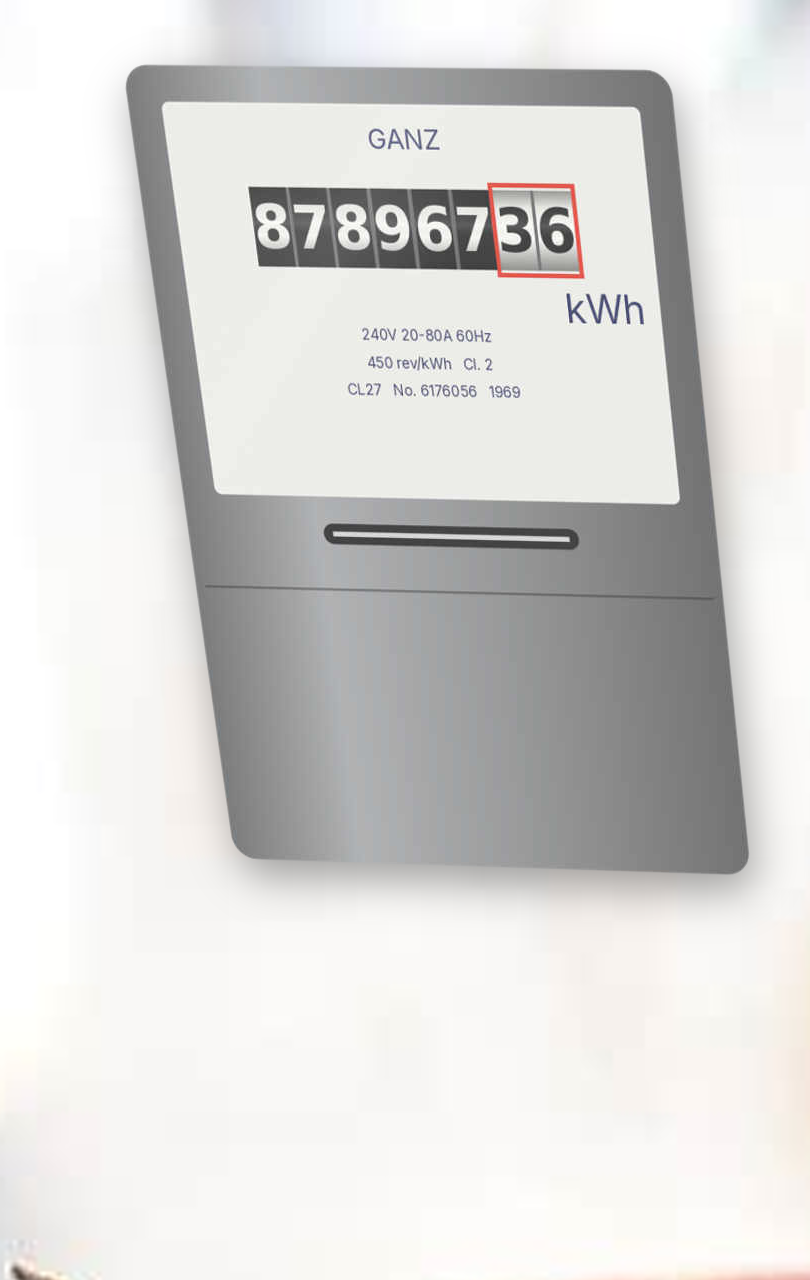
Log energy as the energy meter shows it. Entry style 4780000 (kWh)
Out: 878967.36 (kWh)
